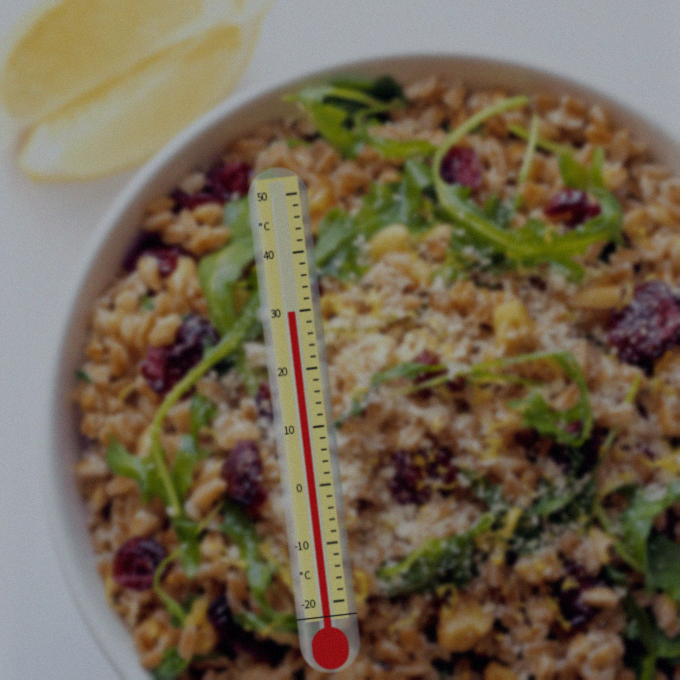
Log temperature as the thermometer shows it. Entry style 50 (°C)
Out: 30 (°C)
